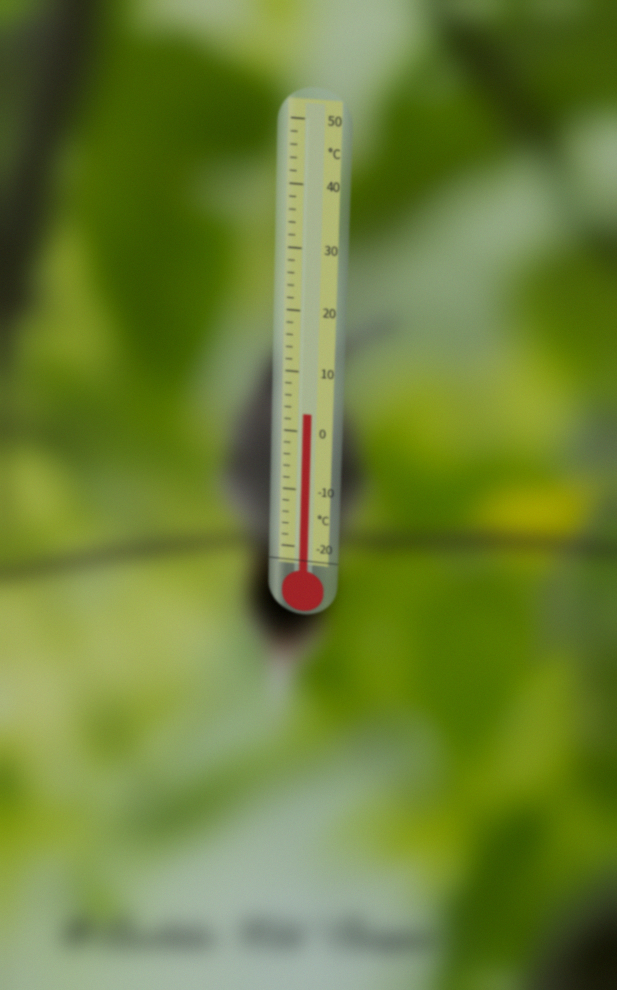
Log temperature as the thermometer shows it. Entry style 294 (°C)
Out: 3 (°C)
